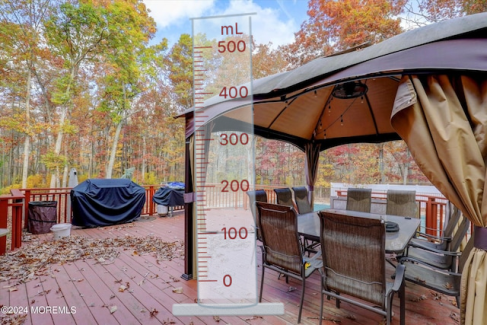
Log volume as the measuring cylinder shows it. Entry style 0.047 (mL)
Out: 100 (mL)
